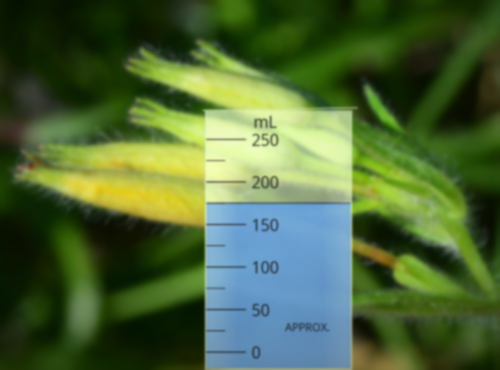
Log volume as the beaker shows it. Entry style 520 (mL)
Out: 175 (mL)
